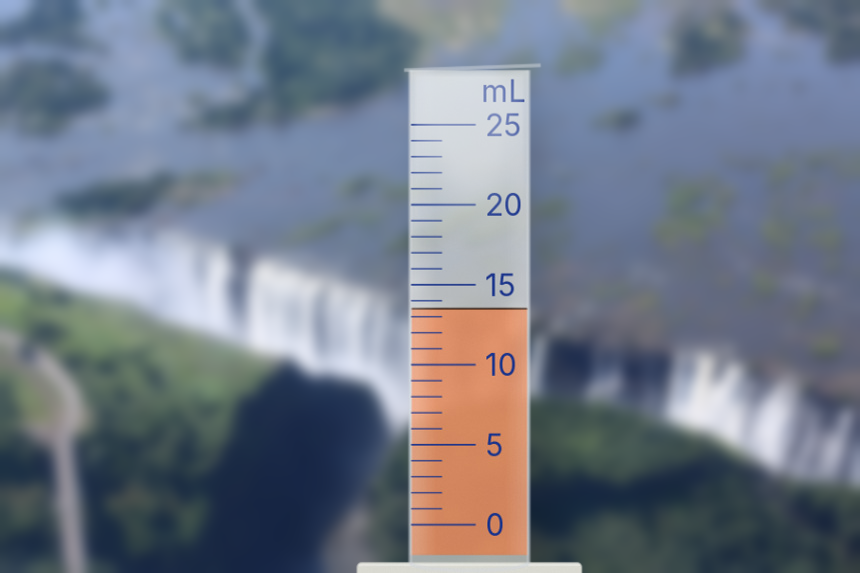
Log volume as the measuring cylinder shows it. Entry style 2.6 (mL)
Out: 13.5 (mL)
